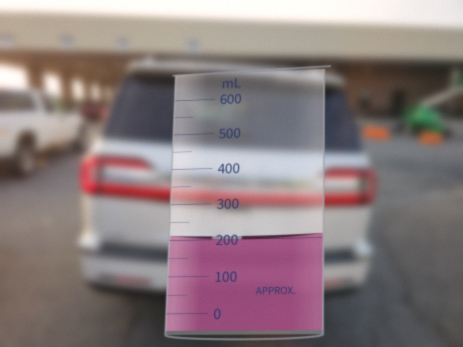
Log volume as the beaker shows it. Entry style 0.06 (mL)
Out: 200 (mL)
